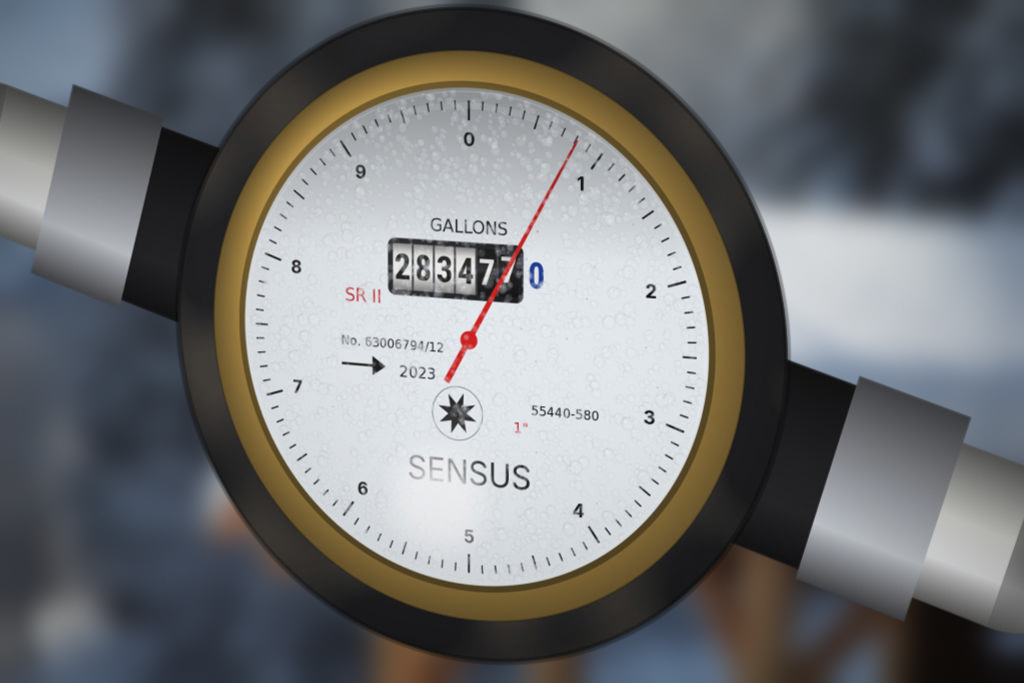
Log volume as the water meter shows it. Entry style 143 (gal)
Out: 2834770.8 (gal)
